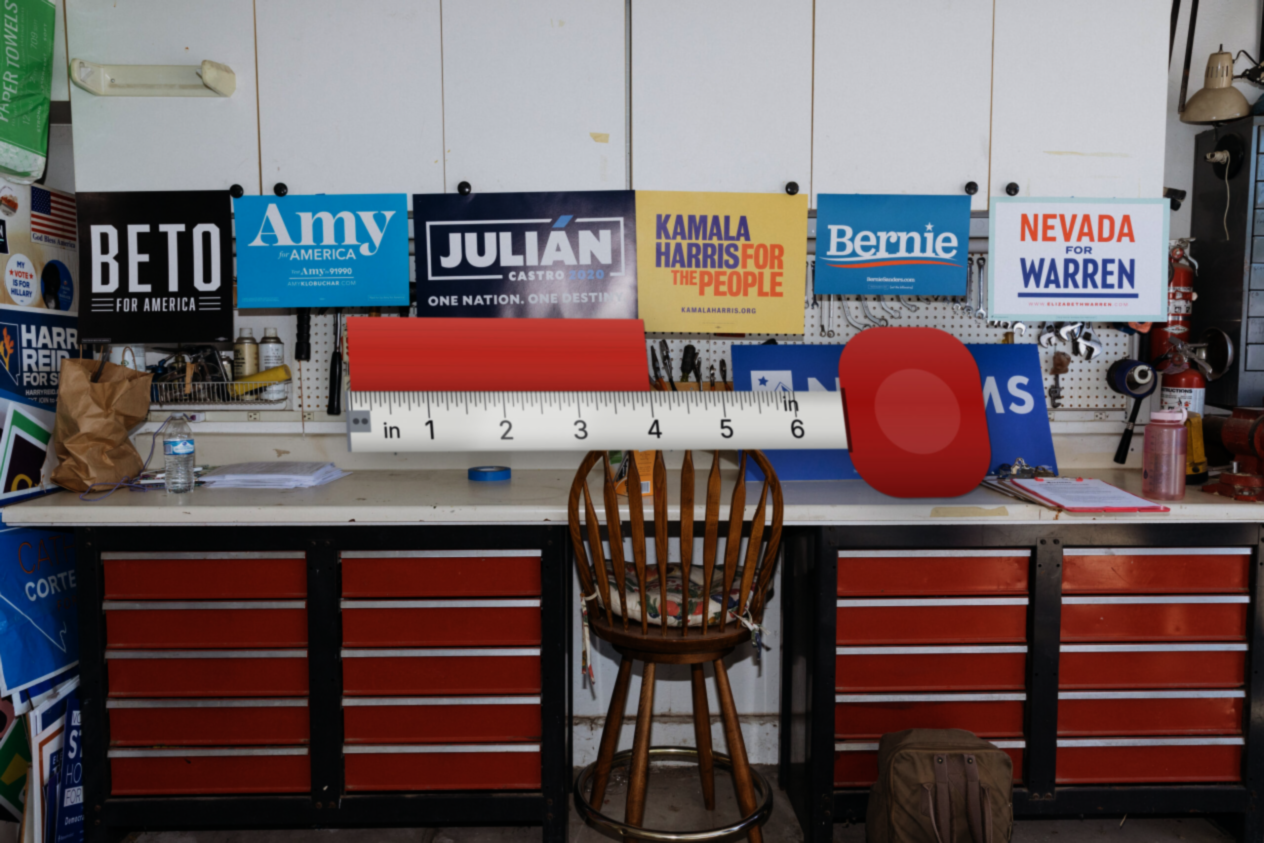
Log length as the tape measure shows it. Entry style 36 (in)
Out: 4 (in)
